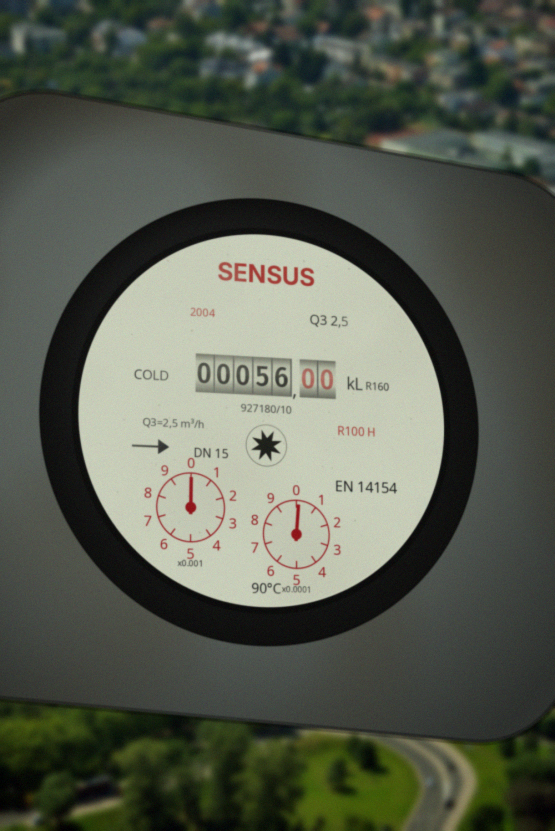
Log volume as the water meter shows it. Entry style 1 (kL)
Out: 56.0000 (kL)
